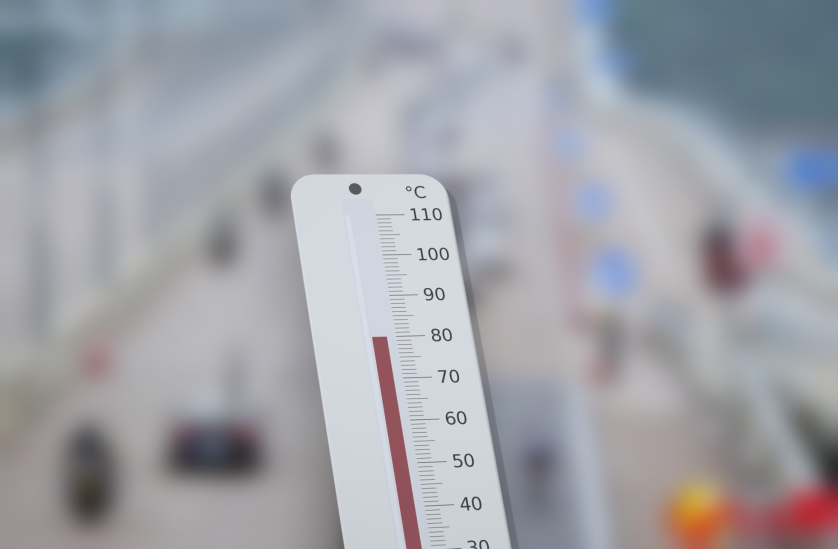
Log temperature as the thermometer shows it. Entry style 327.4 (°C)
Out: 80 (°C)
